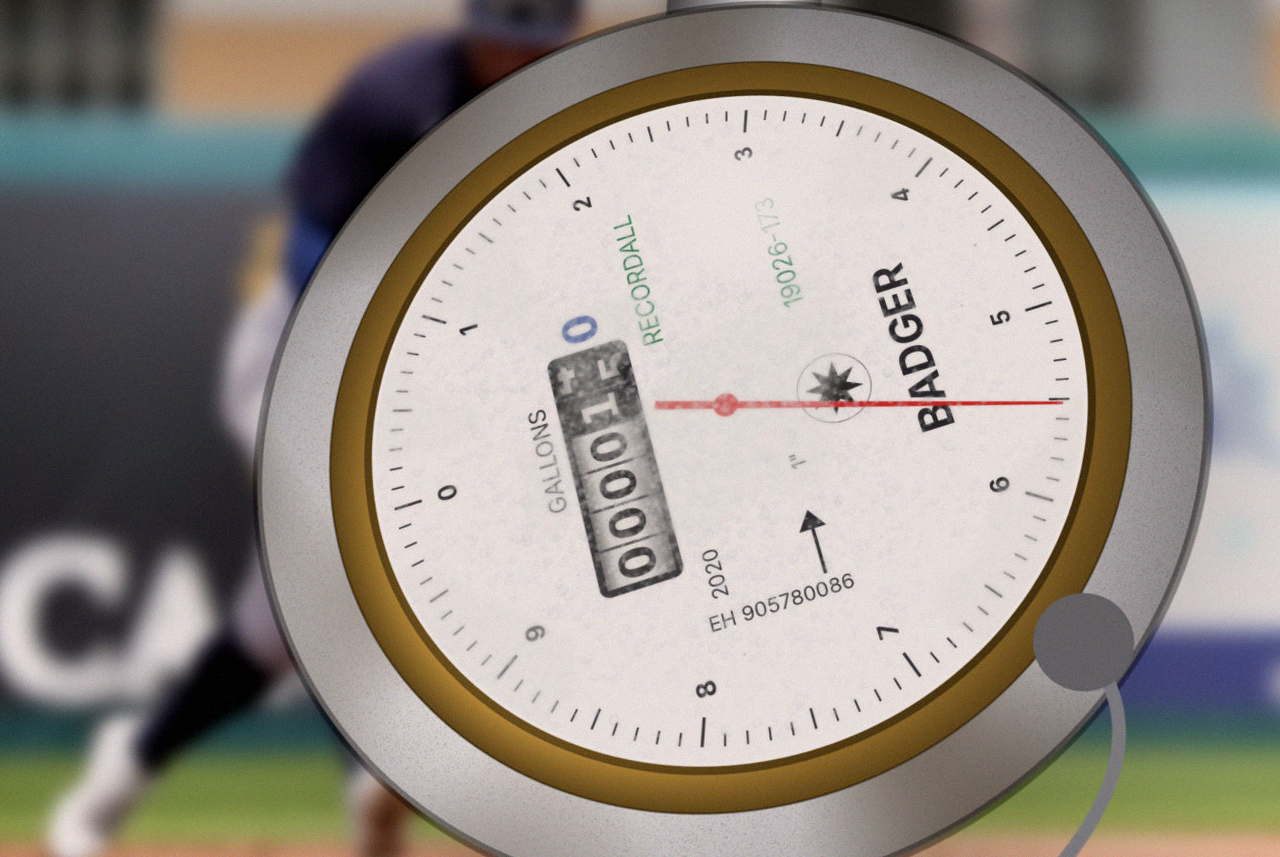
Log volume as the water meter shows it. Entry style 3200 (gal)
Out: 145.5 (gal)
